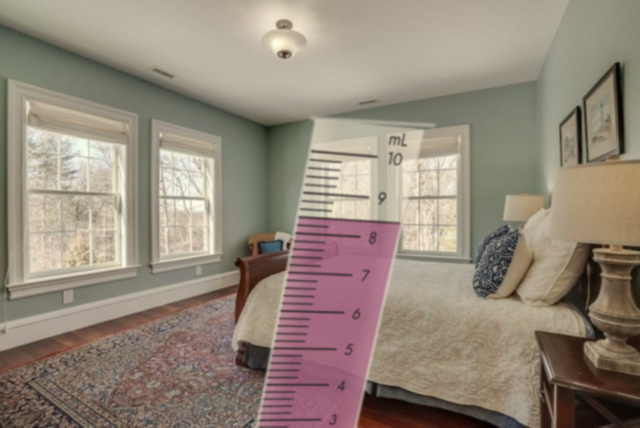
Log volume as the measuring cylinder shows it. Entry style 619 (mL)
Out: 8.4 (mL)
